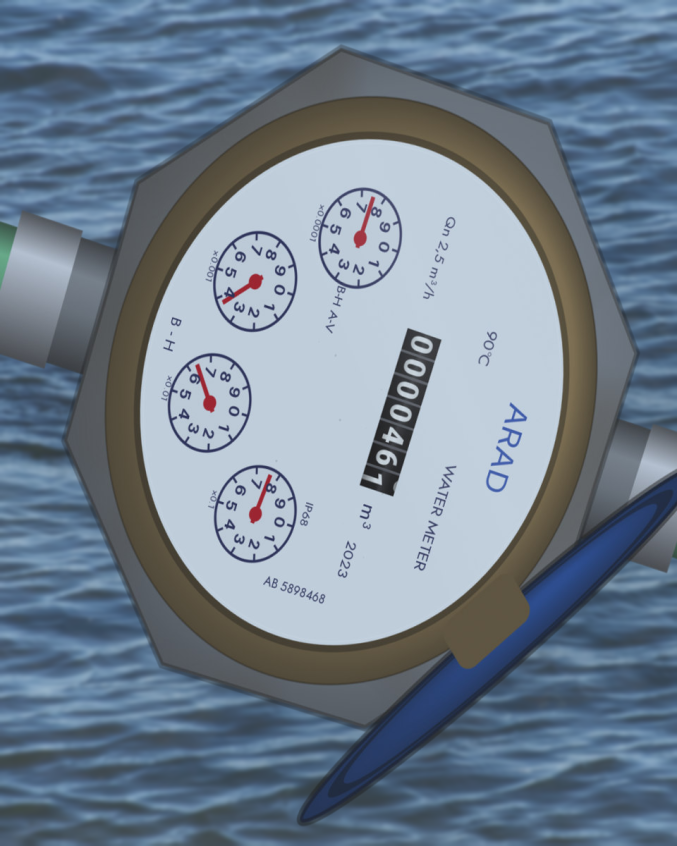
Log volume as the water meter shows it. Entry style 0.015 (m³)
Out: 460.7637 (m³)
